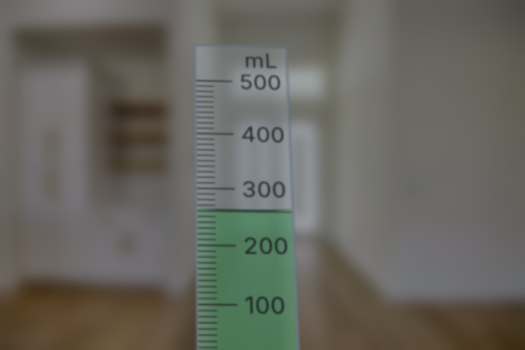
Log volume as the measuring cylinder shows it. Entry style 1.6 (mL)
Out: 260 (mL)
